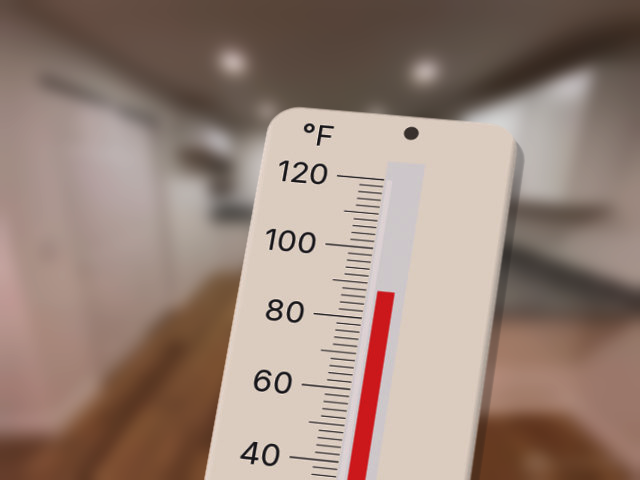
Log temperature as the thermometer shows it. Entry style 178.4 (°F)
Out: 88 (°F)
